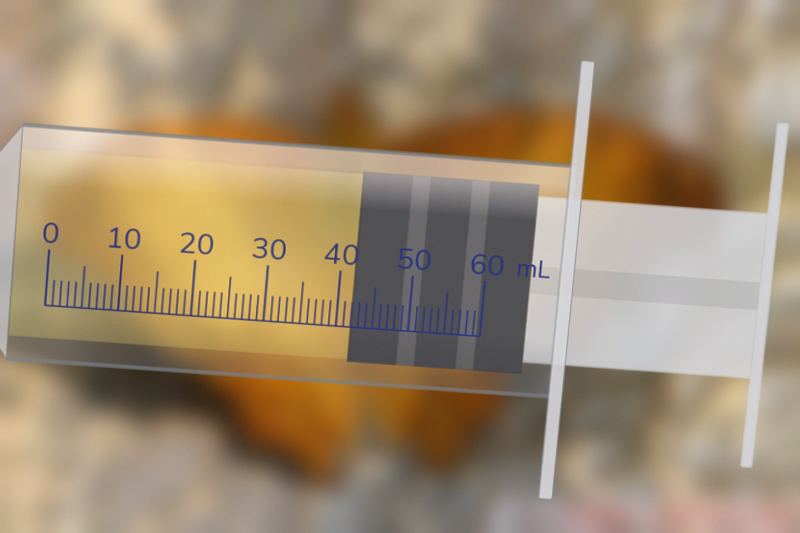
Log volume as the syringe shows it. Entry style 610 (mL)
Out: 42 (mL)
